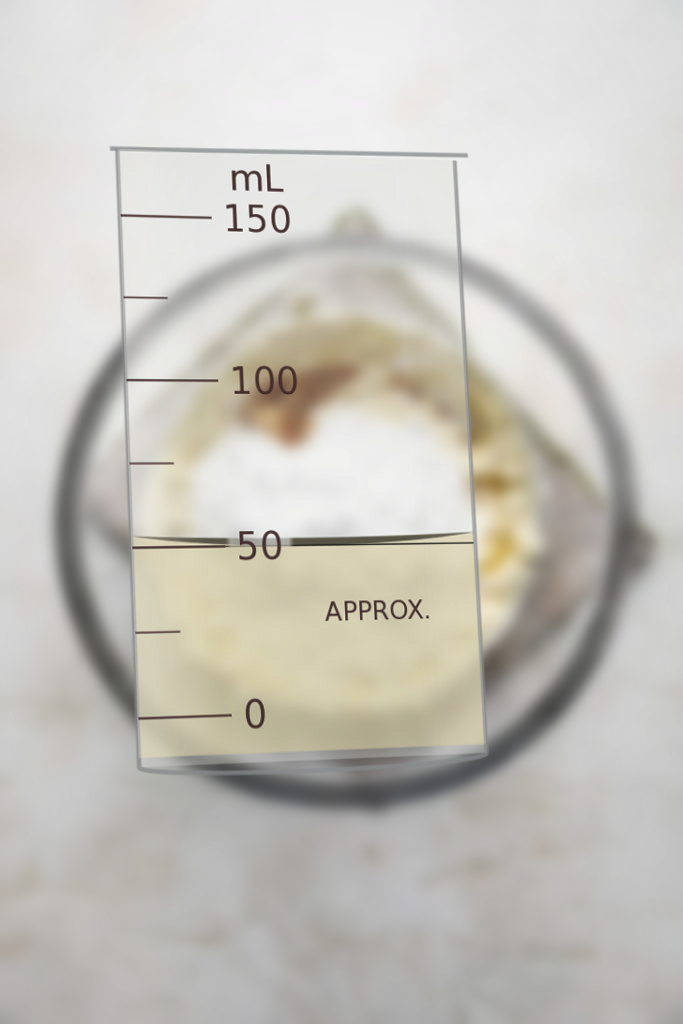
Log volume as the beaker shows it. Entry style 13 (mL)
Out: 50 (mL)
